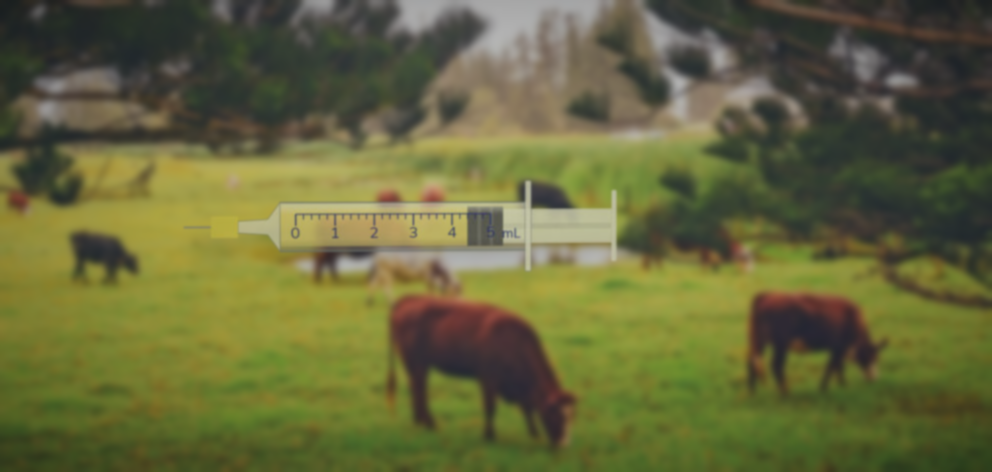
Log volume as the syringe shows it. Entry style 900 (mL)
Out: 4.4 (mL)
